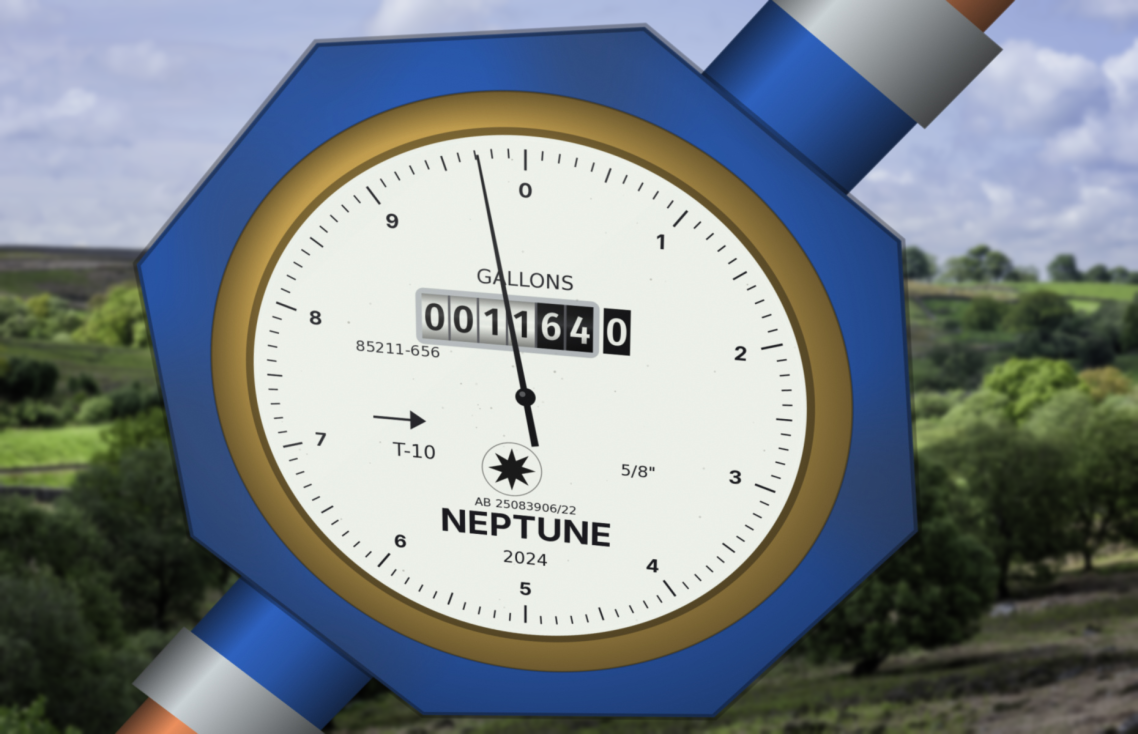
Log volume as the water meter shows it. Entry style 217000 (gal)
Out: 11639.7 (gal)
